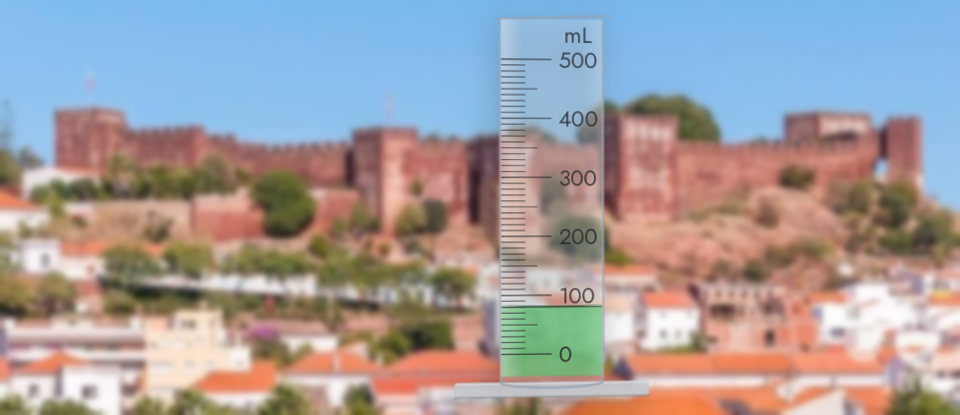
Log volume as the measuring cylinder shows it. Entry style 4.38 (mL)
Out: 80 (mL)
